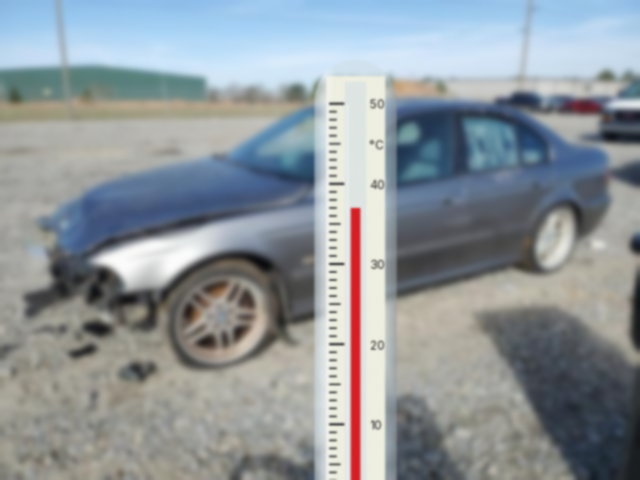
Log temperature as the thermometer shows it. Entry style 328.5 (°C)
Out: 37 (°C)
